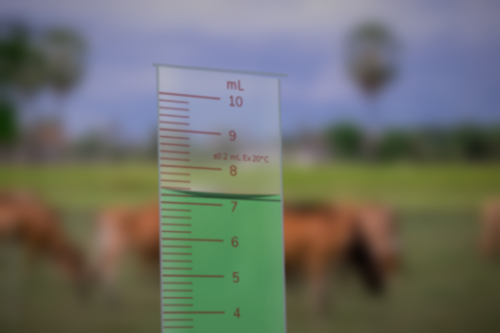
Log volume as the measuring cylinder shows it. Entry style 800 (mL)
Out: 7.2 (mL)
